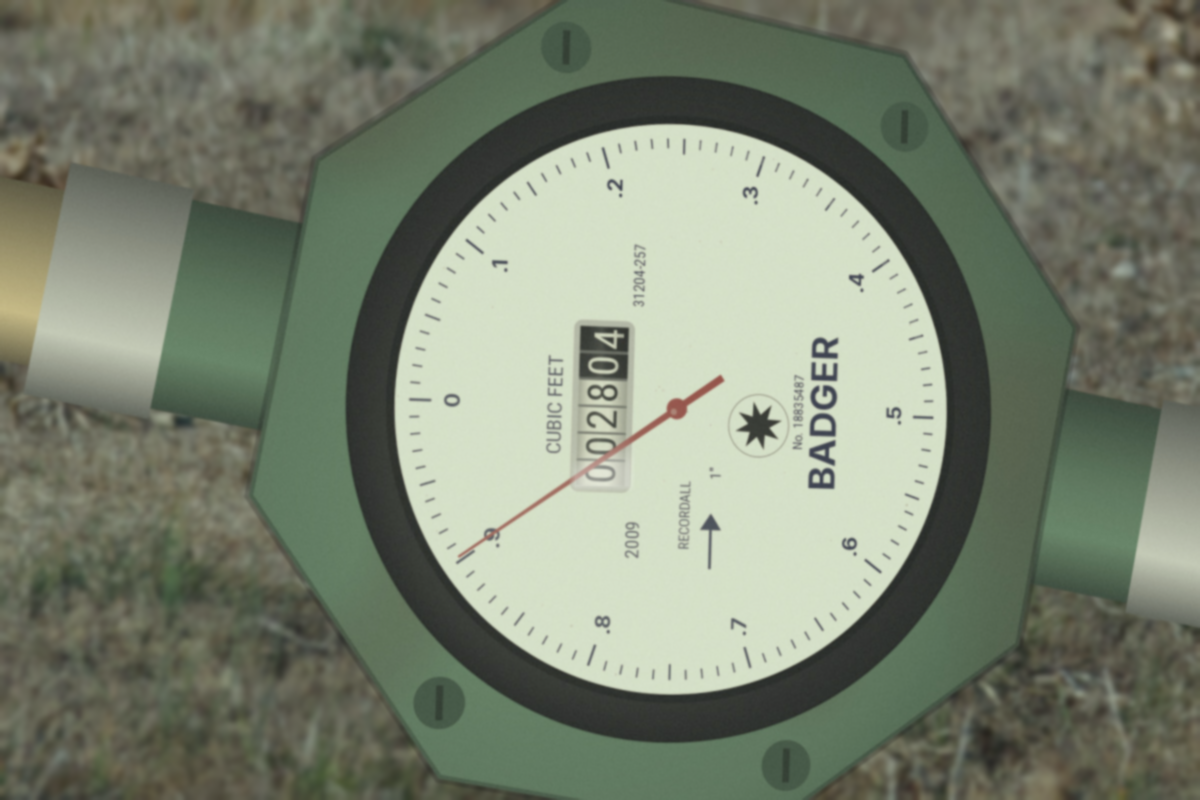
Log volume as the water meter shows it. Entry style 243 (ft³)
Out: 2803.90 (ft³)
